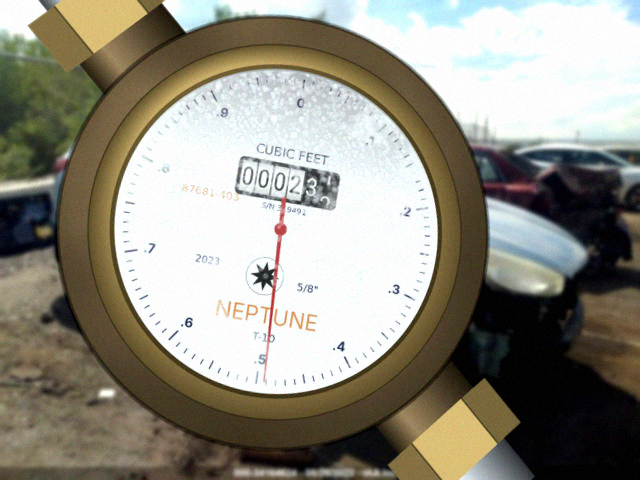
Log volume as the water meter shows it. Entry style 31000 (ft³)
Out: 231.49 (ft³)
